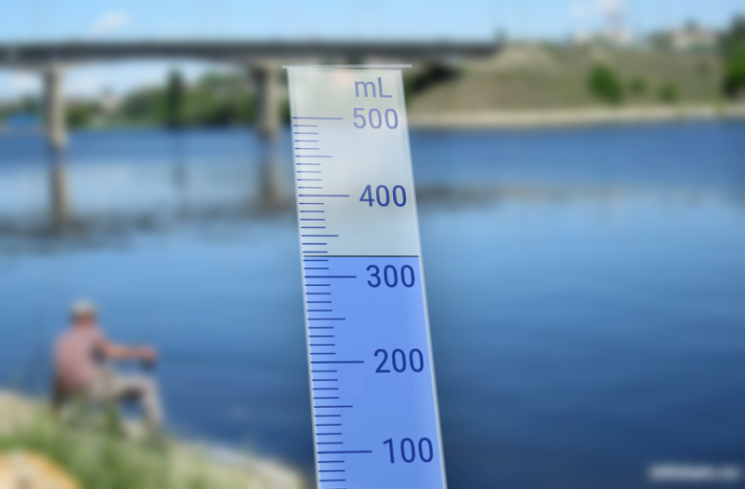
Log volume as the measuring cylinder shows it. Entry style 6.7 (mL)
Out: 325 (mL)
